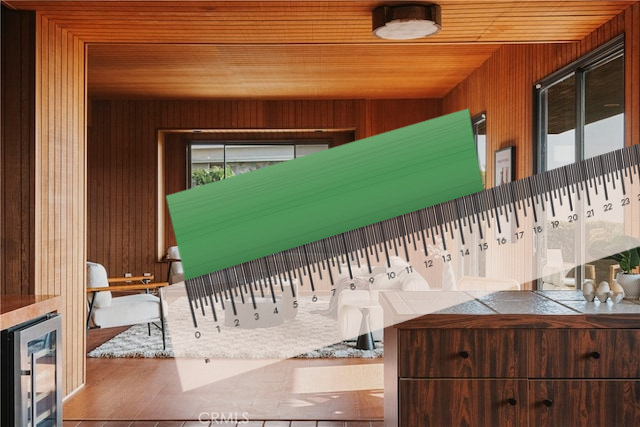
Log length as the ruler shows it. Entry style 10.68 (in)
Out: 15.5 (in)
